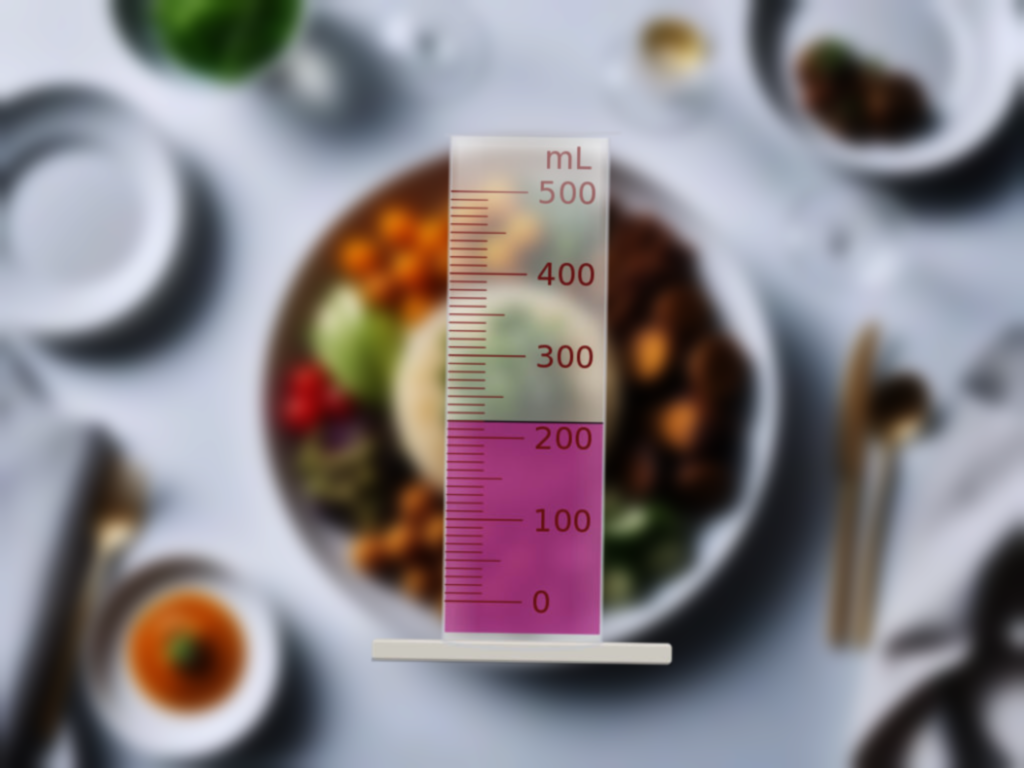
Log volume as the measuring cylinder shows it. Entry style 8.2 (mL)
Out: 220 (mL)
